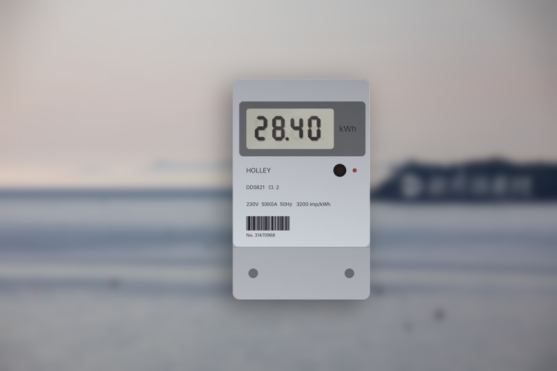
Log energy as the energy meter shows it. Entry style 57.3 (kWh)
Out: 28.40 (kWh)
